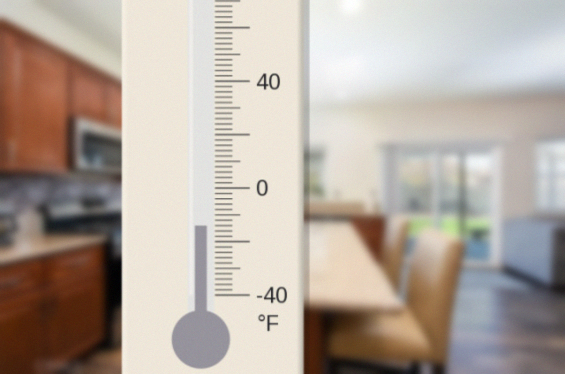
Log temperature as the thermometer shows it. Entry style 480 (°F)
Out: -14 (°F)
